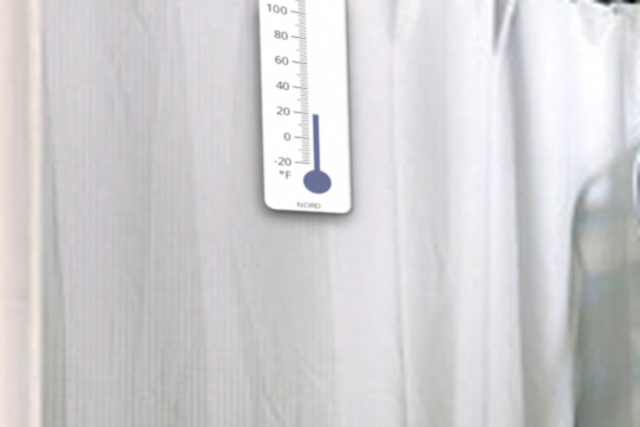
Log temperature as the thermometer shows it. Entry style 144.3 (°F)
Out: 20 (°F)
